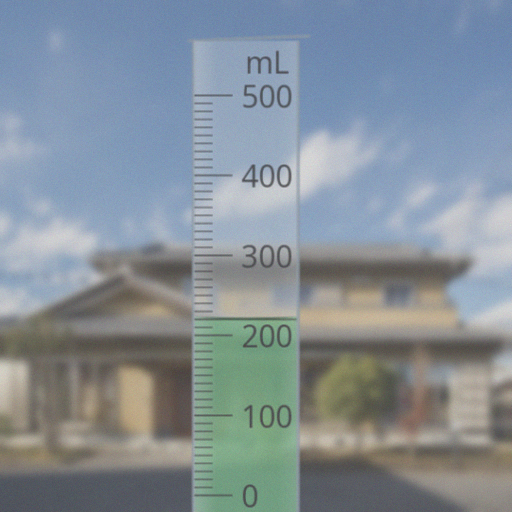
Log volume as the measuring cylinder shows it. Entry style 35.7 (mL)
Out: 220 (mL)
